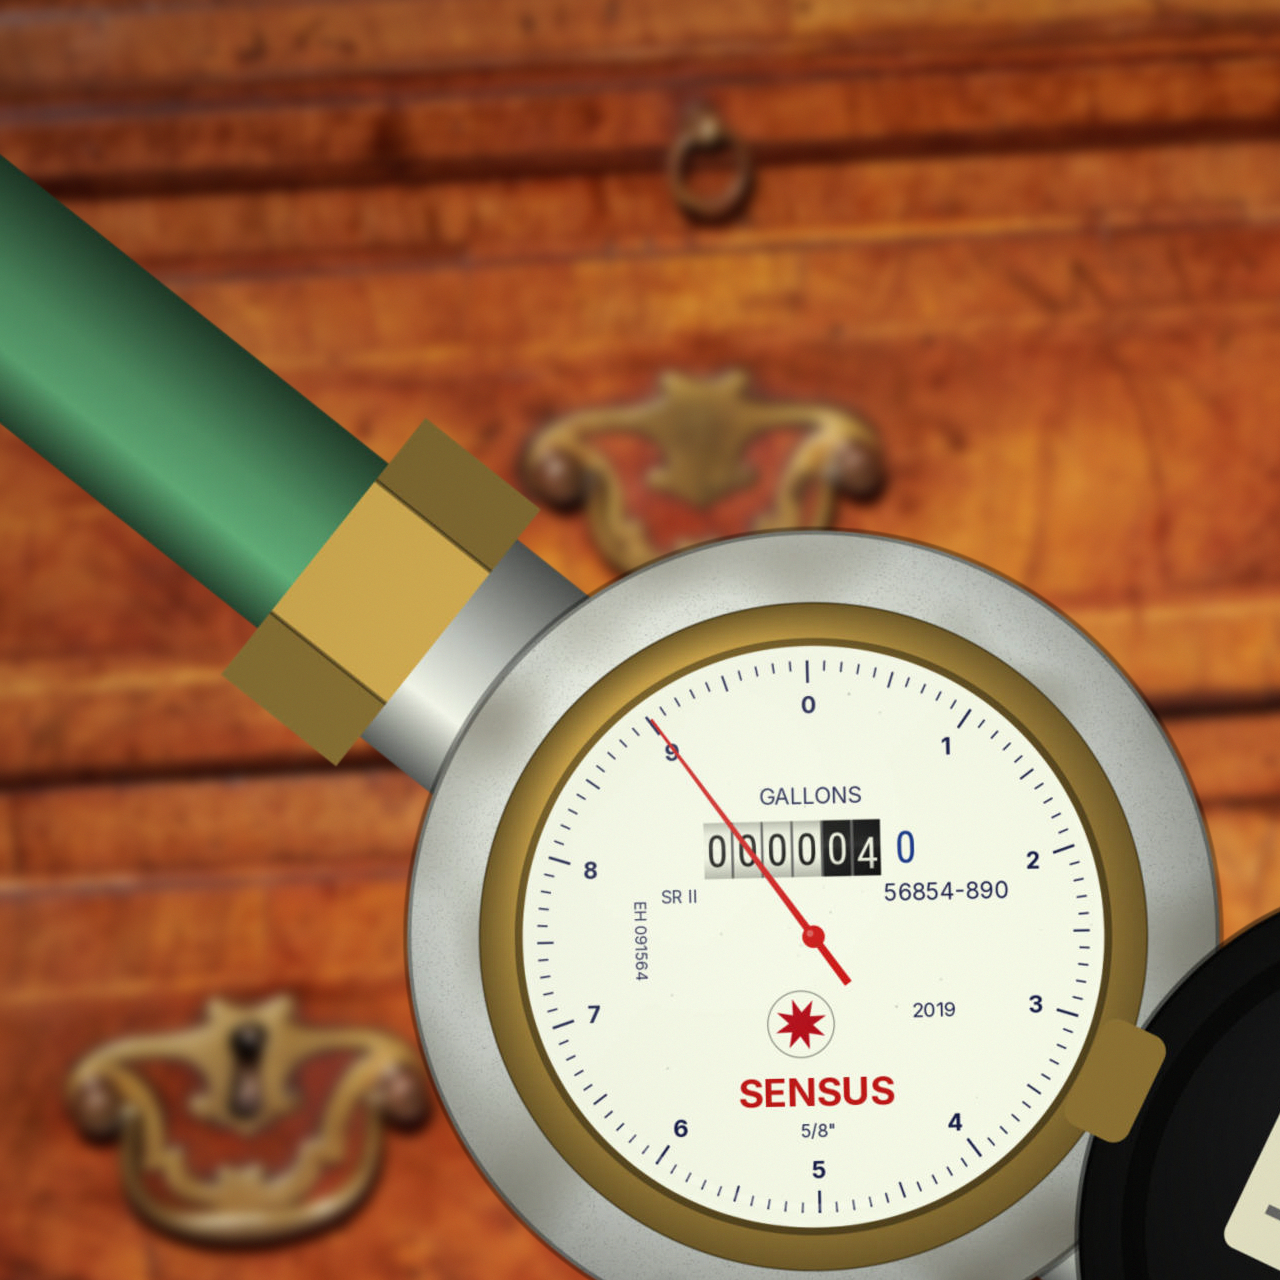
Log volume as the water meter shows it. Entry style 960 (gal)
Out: 39.0 (gal)
